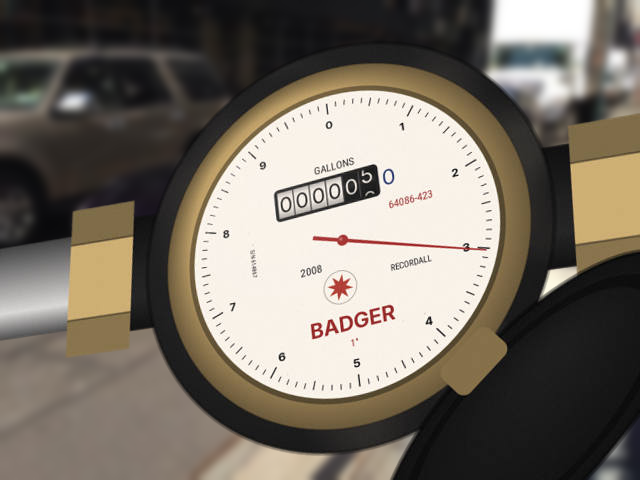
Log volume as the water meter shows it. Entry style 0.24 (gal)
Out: 53.0 (gal)
